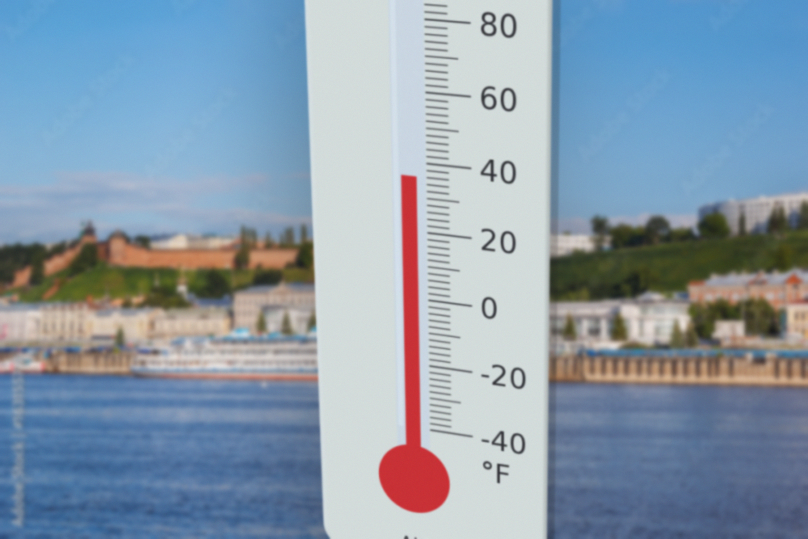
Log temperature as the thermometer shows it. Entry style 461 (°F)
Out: 36 (°F)
